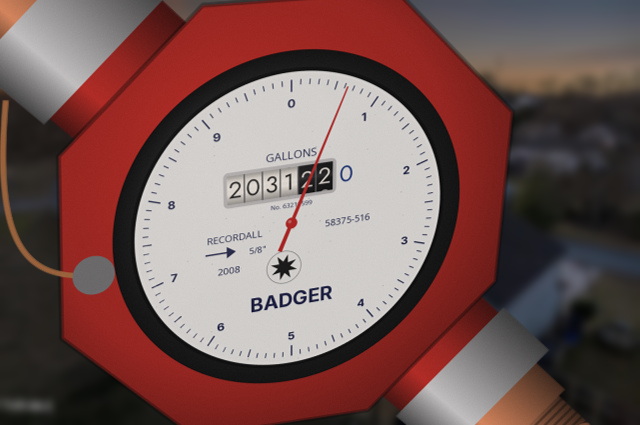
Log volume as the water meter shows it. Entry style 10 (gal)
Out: 2031220.6 (gal)
